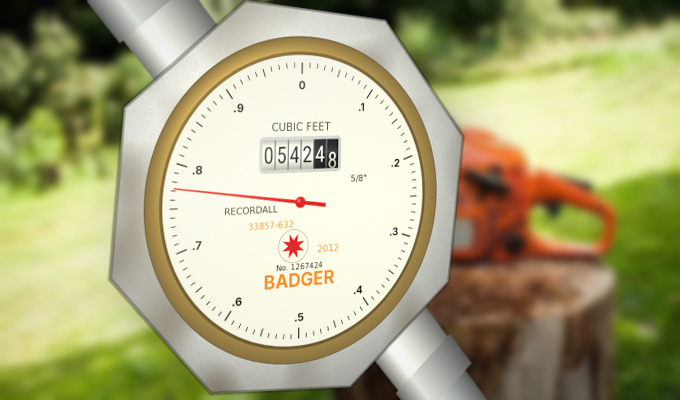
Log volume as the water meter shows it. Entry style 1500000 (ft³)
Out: 54247.77 (ft³)
